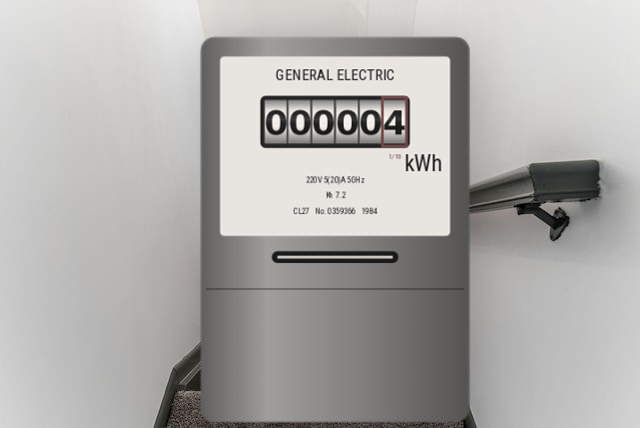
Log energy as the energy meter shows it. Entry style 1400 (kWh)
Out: 0.4 (kWh)
